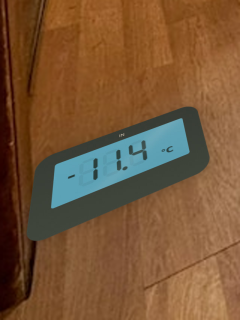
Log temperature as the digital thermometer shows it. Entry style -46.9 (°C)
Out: -11.4 (°C)
